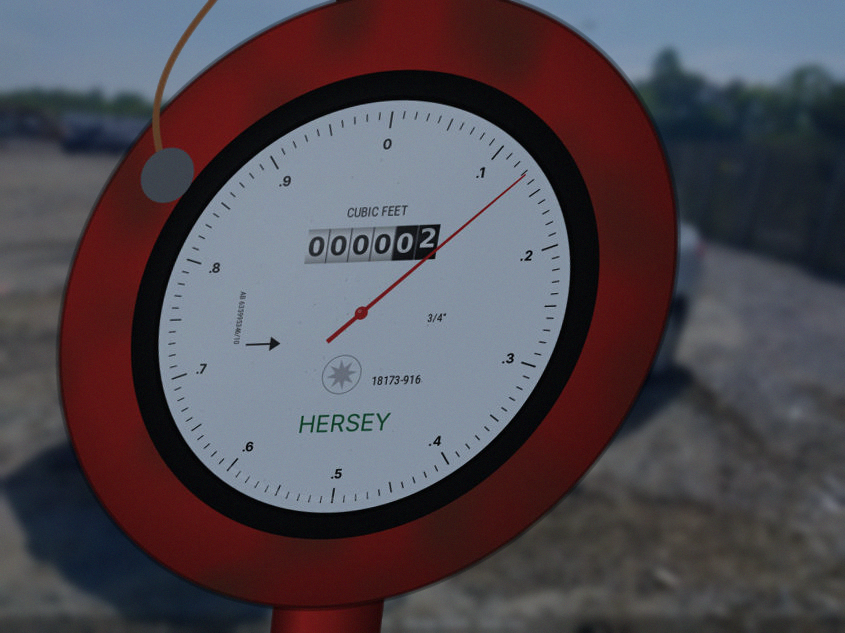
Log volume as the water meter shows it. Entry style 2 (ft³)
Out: 2.13 (ft³)
